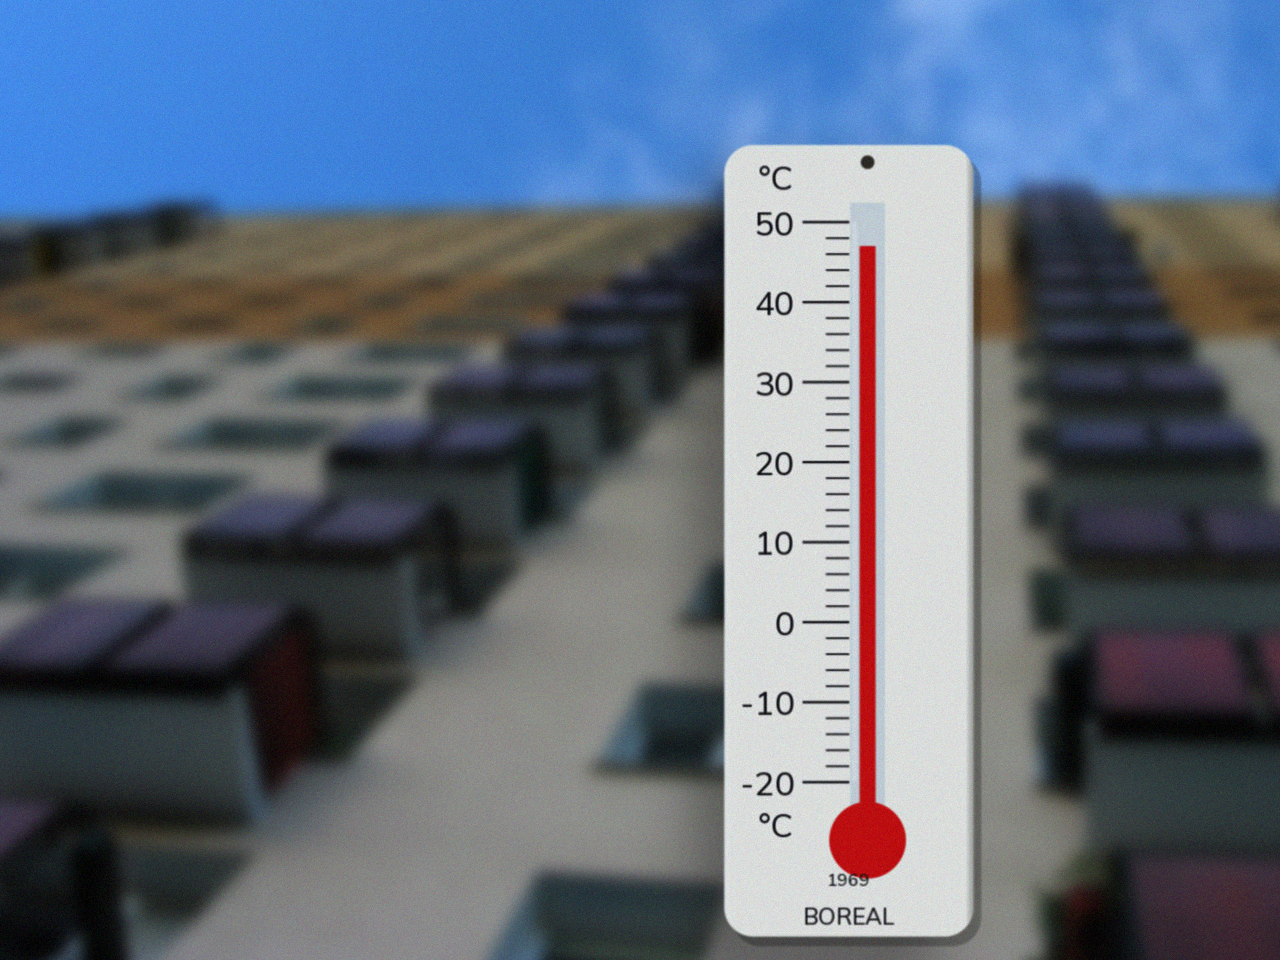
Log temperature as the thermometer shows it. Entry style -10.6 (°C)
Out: 47 (°C)
